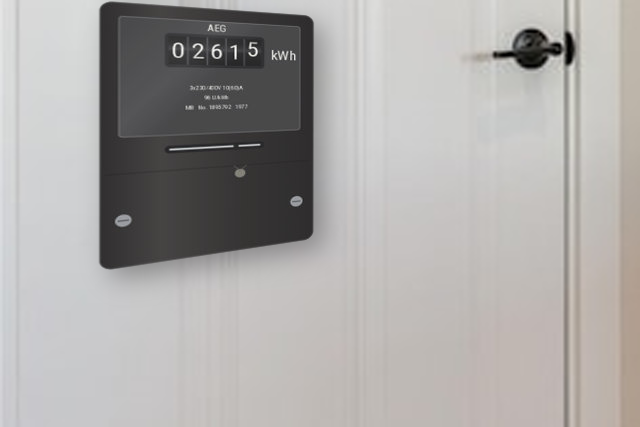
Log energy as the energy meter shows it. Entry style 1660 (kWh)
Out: 2615 (kWh)
